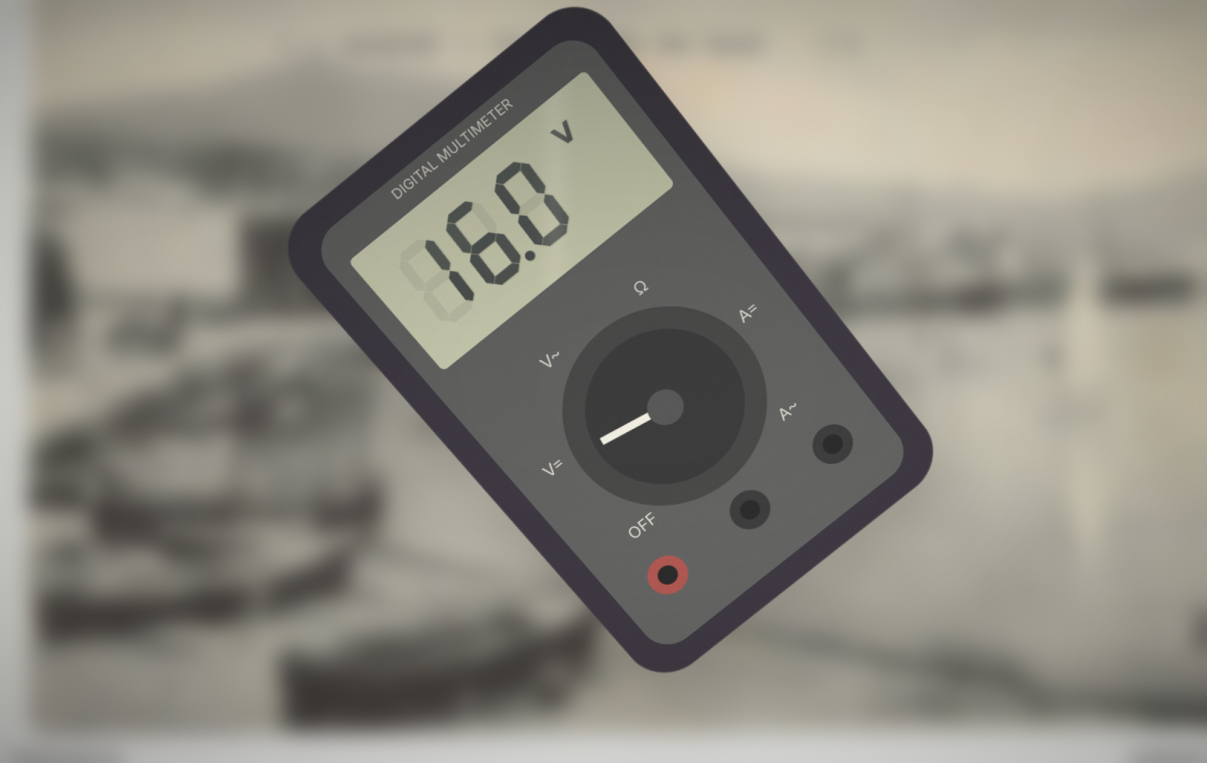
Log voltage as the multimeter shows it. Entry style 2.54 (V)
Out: 16.0 (V)
